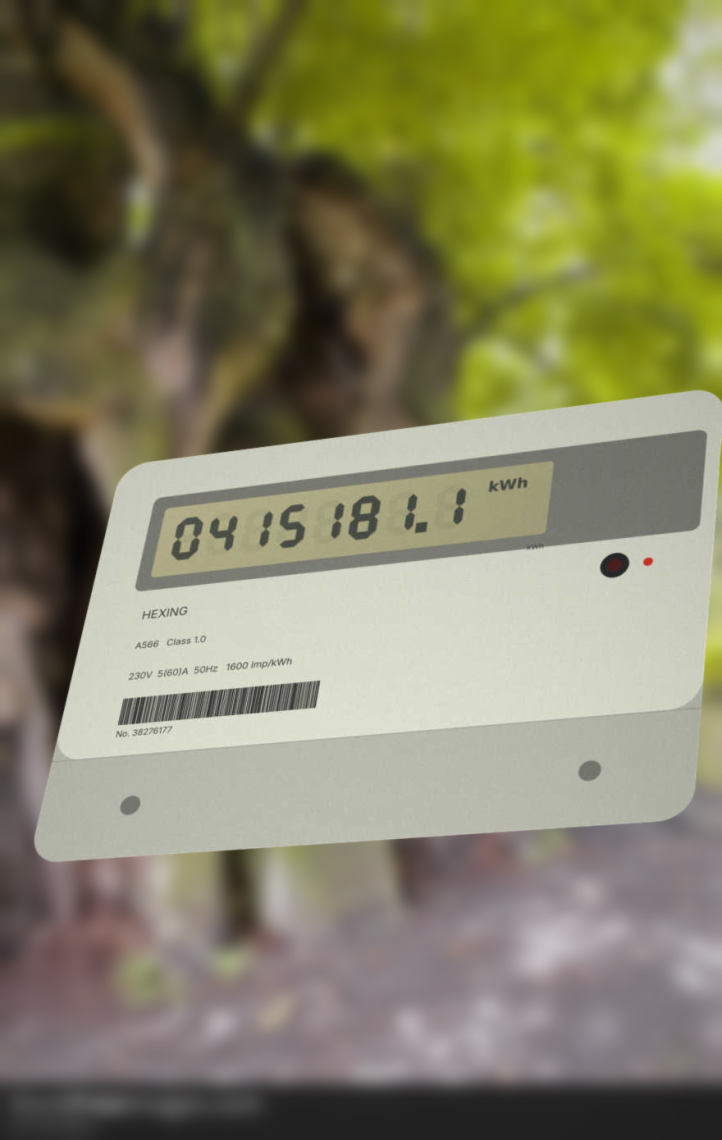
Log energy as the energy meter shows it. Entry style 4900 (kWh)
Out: 415181.1 (kWh)
